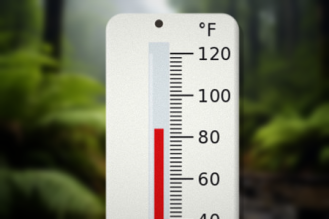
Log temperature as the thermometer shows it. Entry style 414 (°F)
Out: 84 (°F)
